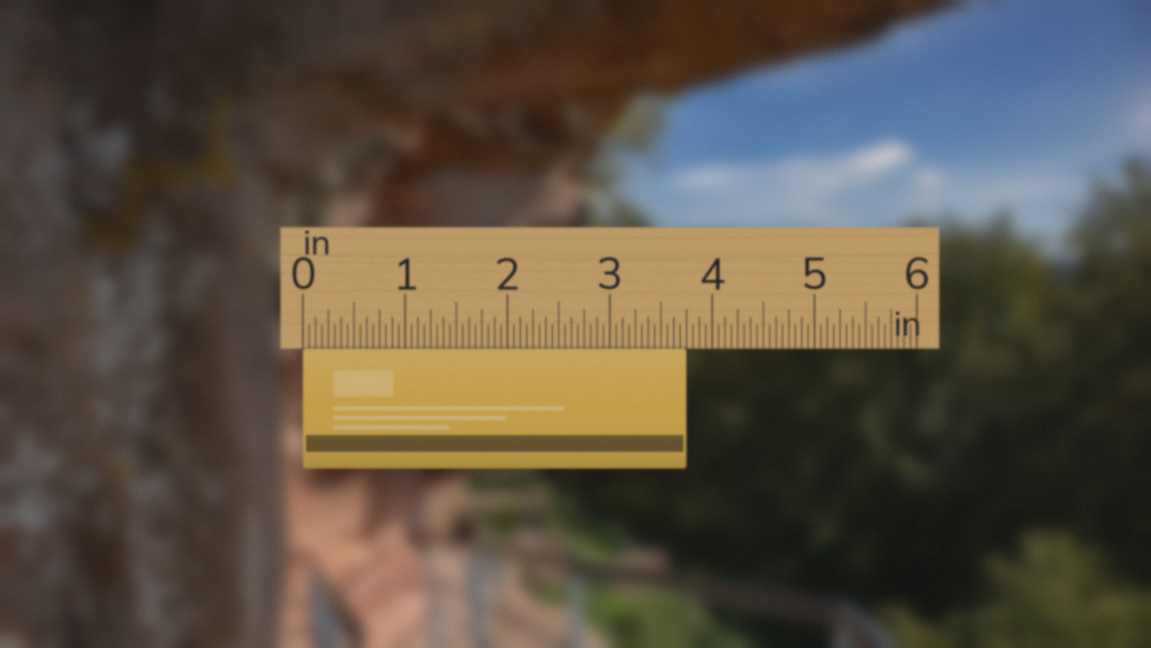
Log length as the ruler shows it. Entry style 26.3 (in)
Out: 3.75 (in)
